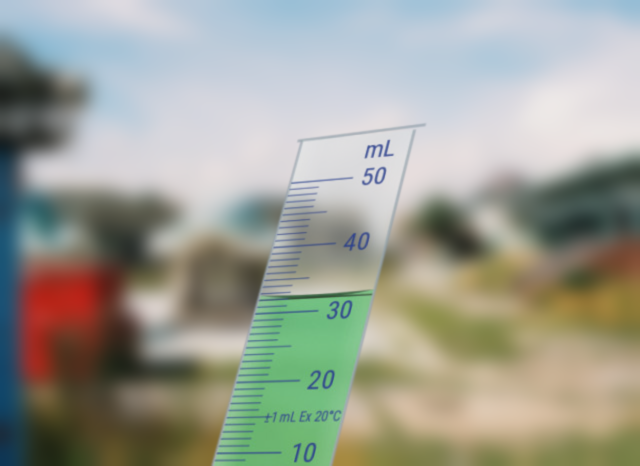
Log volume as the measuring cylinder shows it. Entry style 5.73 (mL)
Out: 32 (mL)
